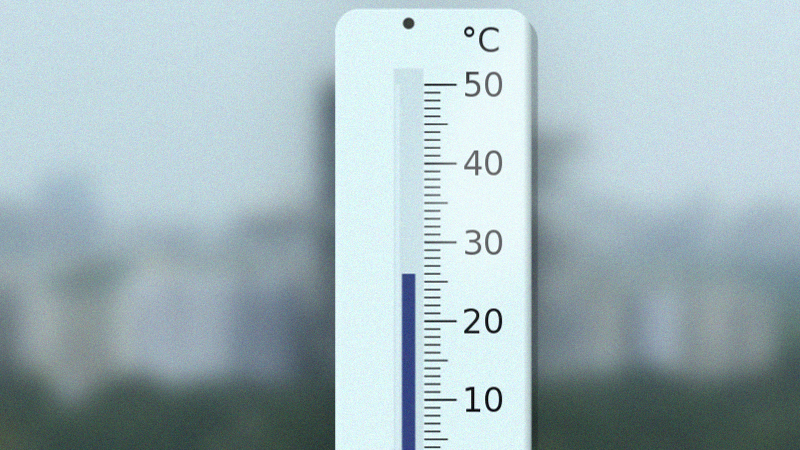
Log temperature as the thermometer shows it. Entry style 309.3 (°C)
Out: 26 (°C)
